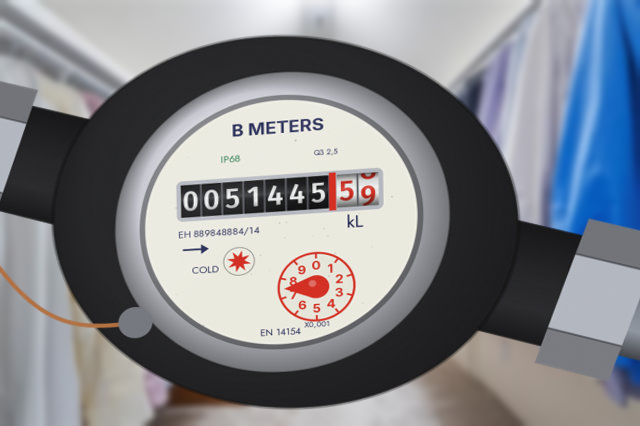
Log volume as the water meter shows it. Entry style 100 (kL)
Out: 51445.587 (kL)
